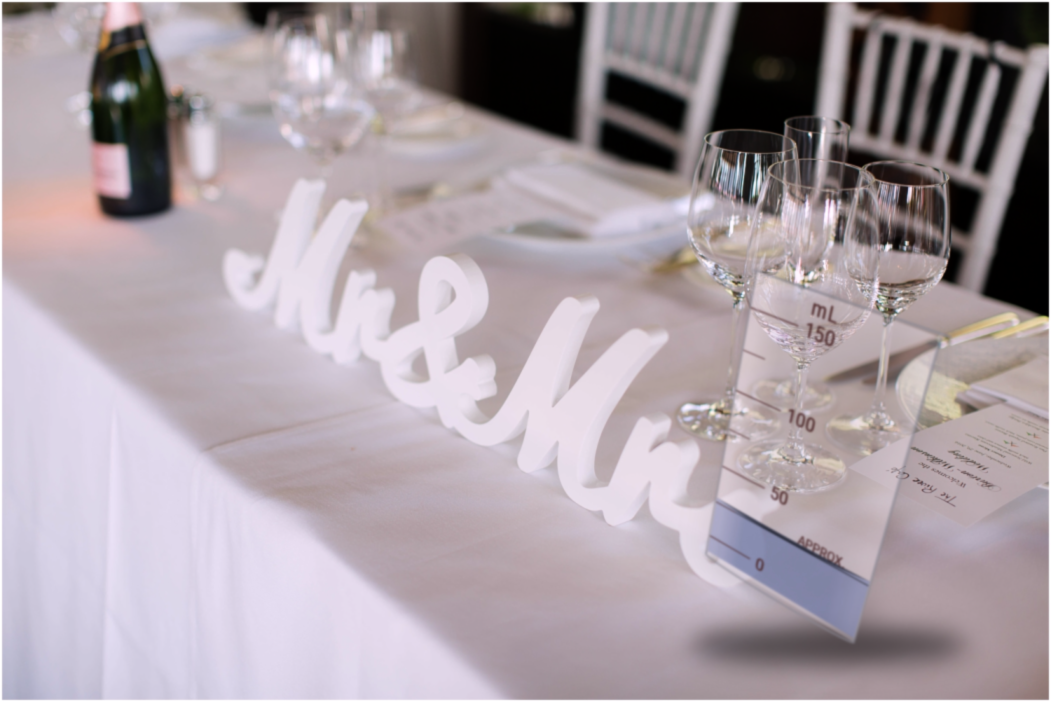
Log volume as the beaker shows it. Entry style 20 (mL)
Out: 25 (mL)
